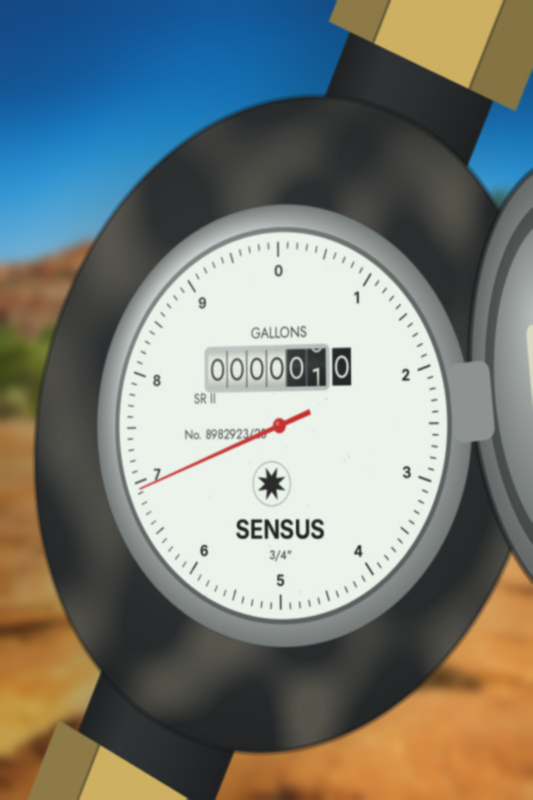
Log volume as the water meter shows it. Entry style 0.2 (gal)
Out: 6.9 (gal)
